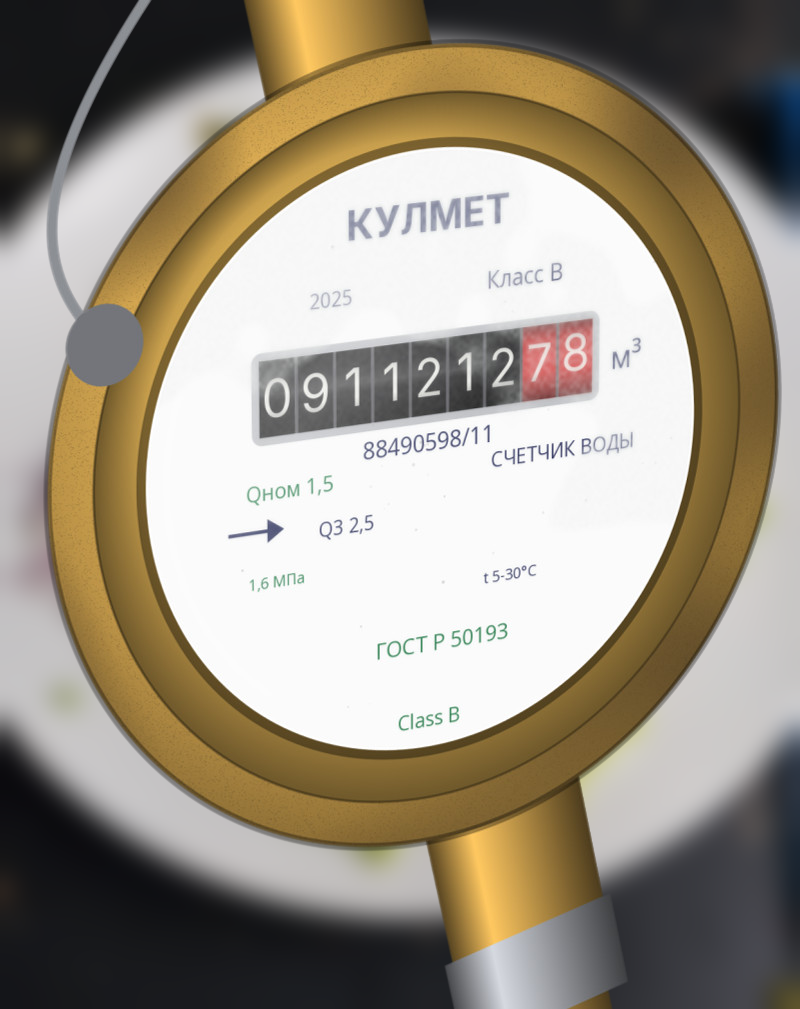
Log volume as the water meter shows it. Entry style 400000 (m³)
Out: 911212.78 (m³)
